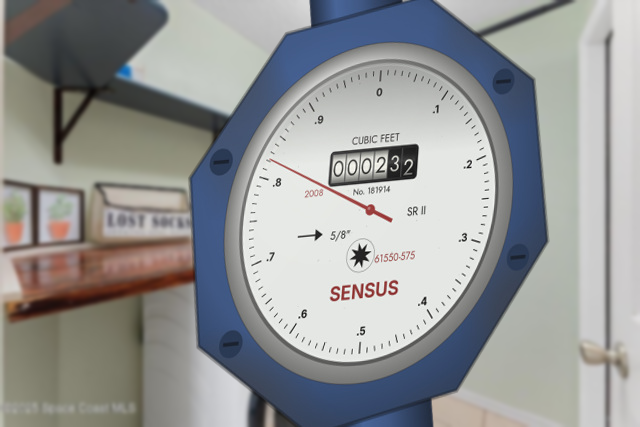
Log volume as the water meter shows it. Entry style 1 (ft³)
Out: 231.82 (ft³)
